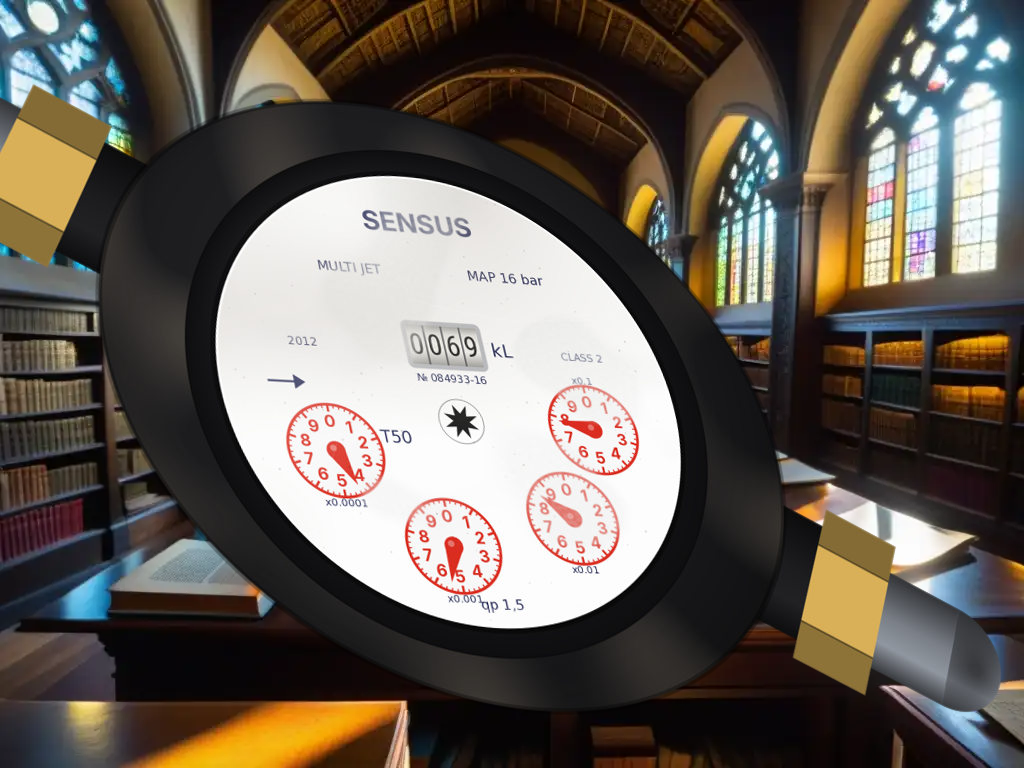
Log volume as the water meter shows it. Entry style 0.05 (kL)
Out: 69.7854 (kL)
